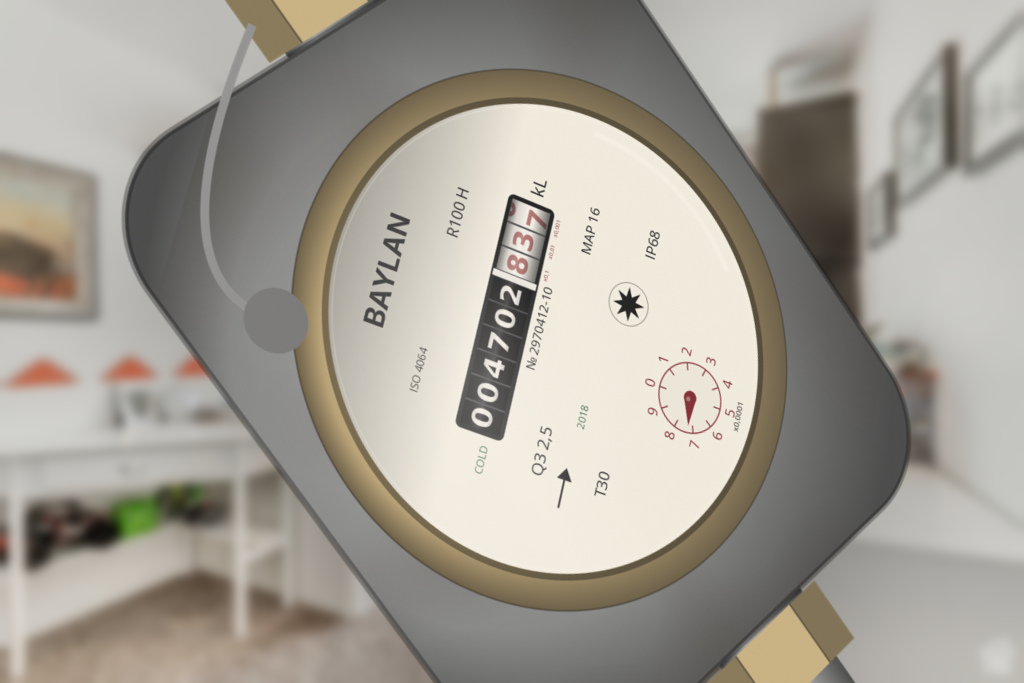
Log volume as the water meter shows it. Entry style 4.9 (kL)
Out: 4702.8367 (kL)
